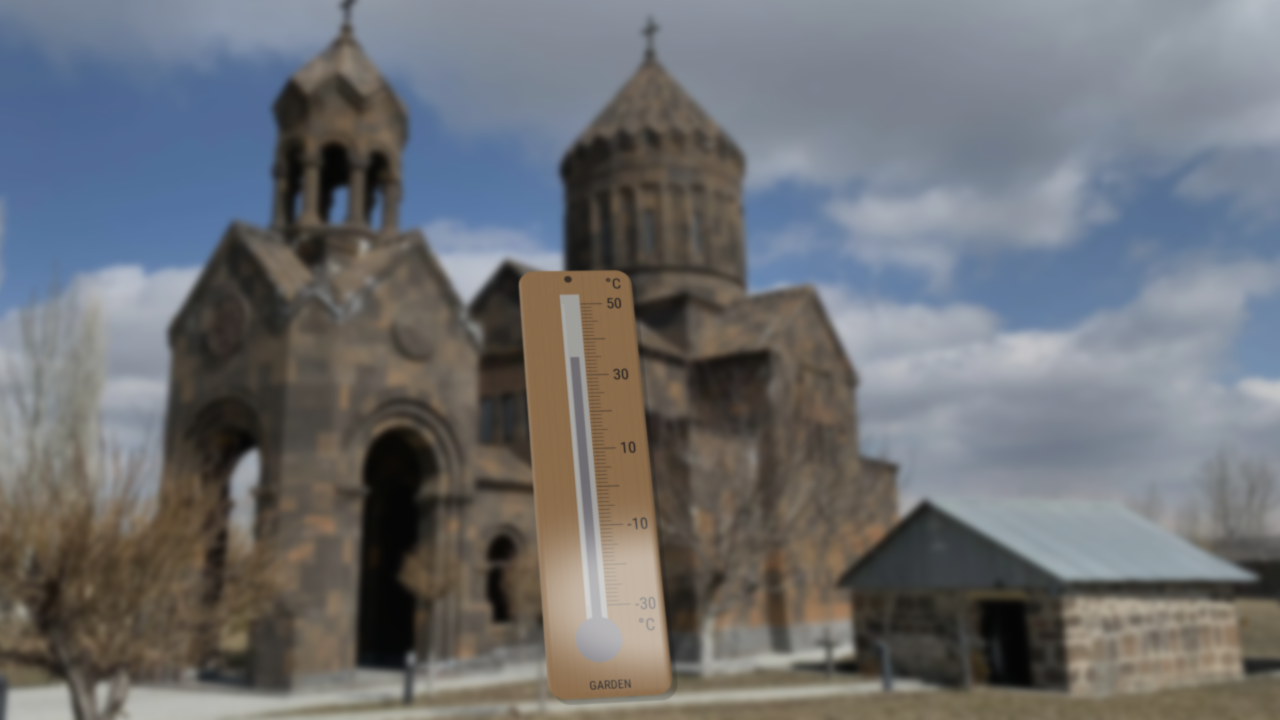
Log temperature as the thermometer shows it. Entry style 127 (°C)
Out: 35 (°C)
